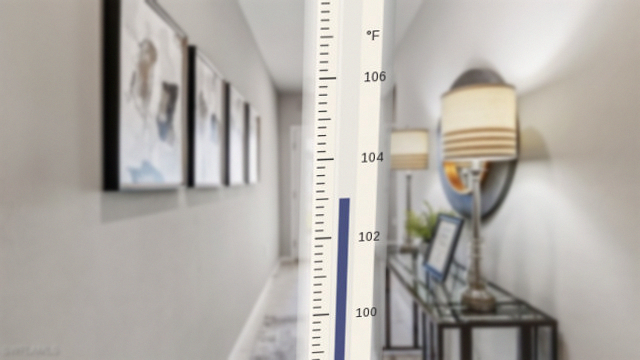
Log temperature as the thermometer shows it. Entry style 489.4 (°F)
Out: 103 (°F)
